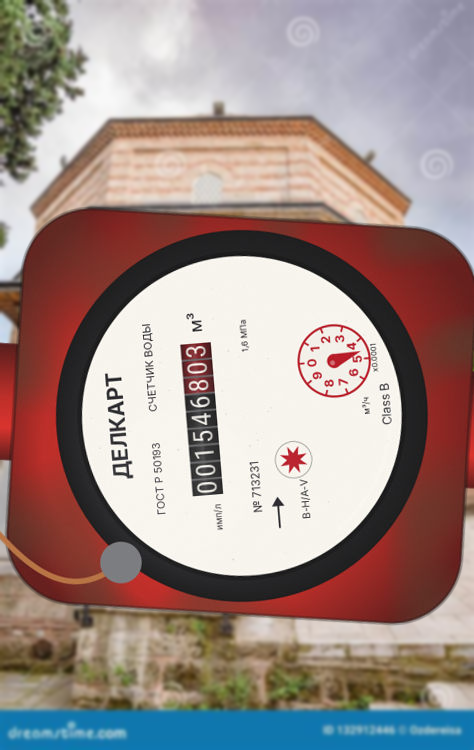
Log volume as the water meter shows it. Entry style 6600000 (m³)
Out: 1546.8034 (m³)
